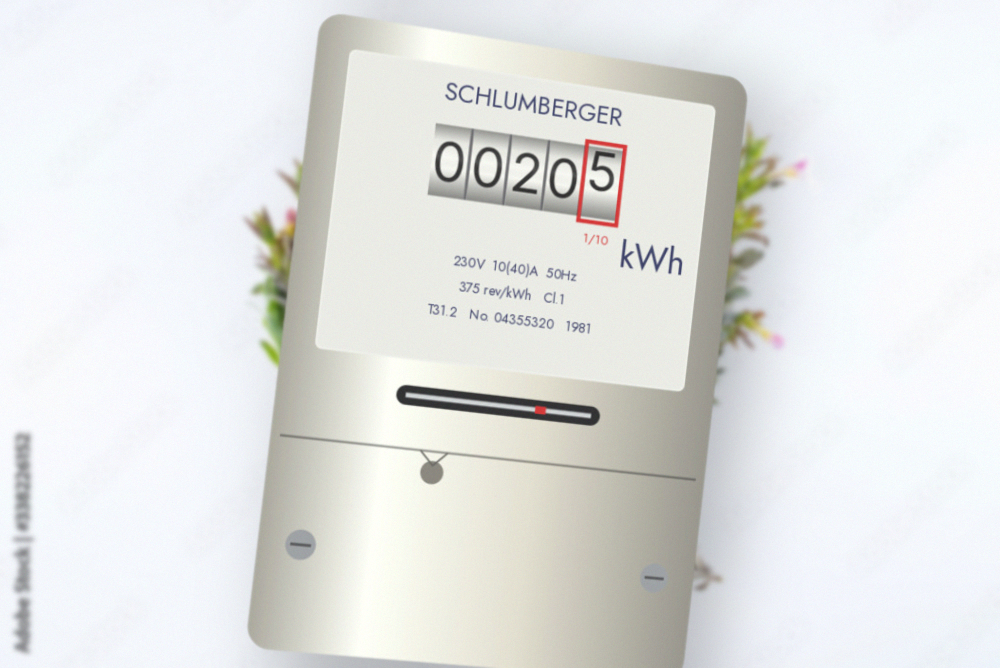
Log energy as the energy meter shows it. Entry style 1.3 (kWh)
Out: 20.5 (kWh)
